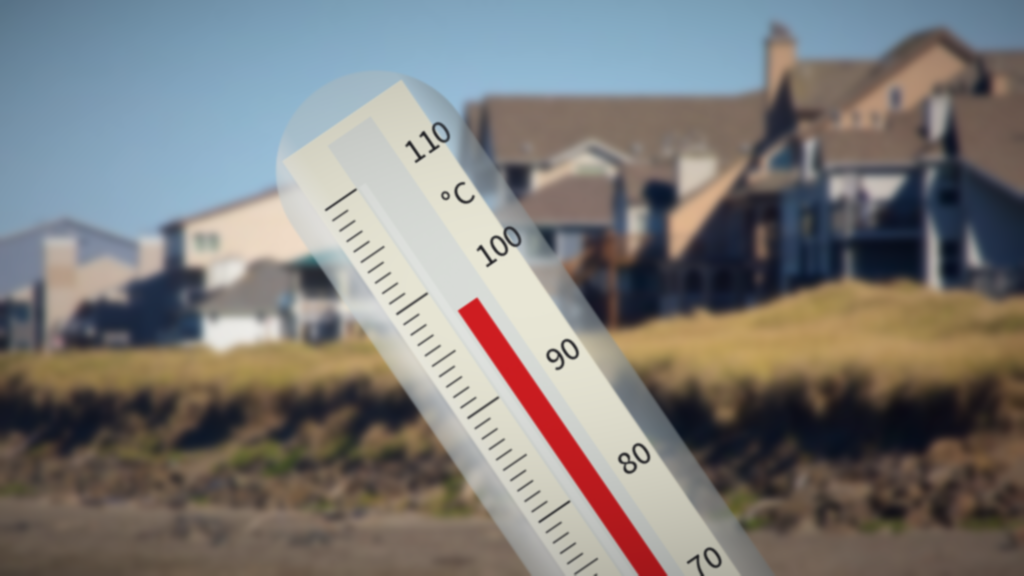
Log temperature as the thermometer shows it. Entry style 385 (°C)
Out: 97.5 (°C)
